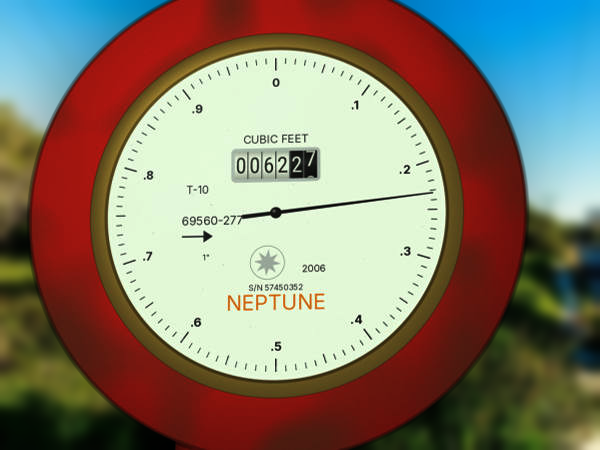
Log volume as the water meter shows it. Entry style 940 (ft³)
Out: 6227.23 (ft³)
